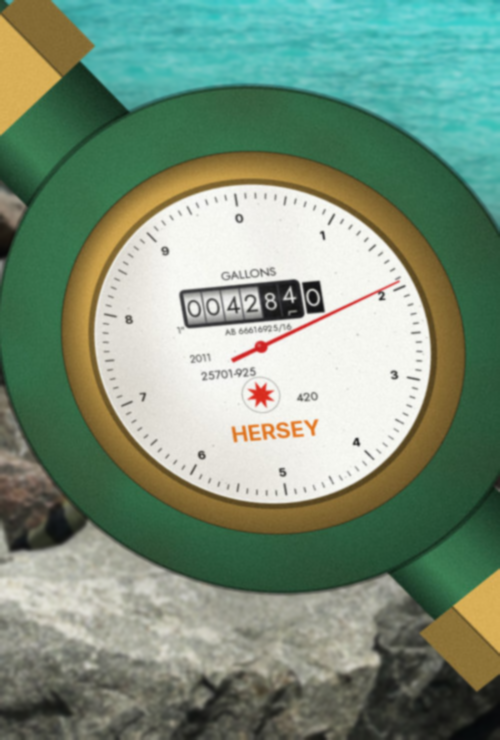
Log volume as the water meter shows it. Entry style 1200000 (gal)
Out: 42841.9 (gal)
